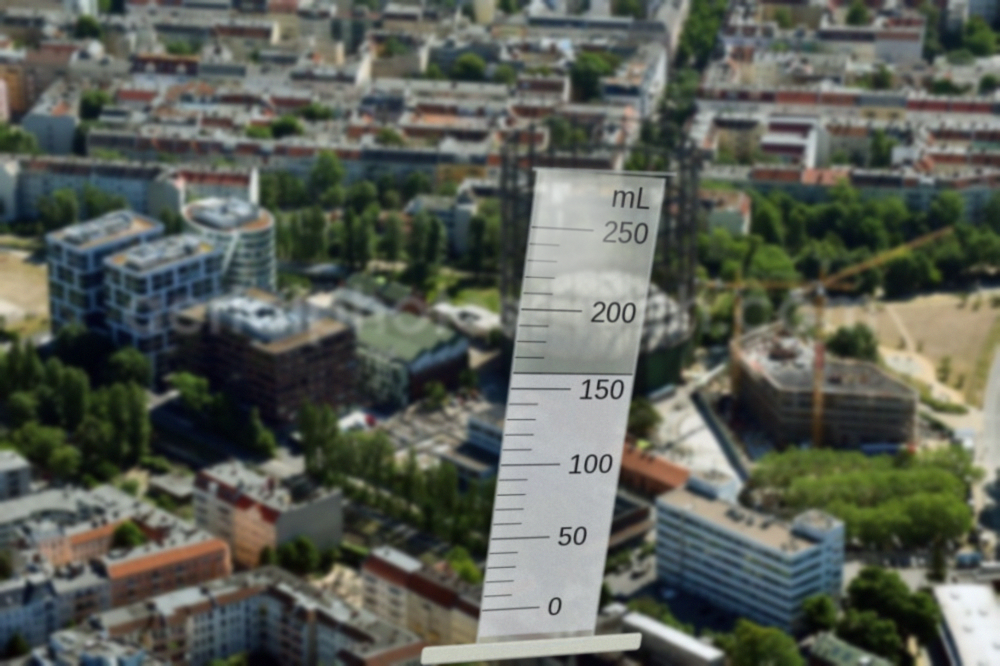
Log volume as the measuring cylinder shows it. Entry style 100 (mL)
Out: 160 (mL)
